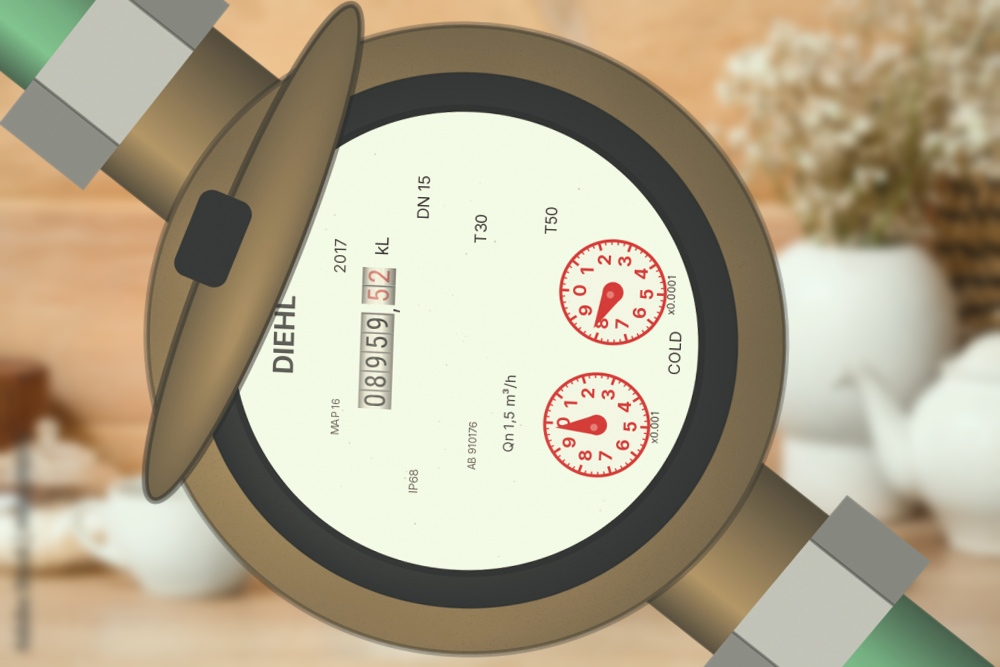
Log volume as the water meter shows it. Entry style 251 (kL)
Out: 8959.5198 (kL)
